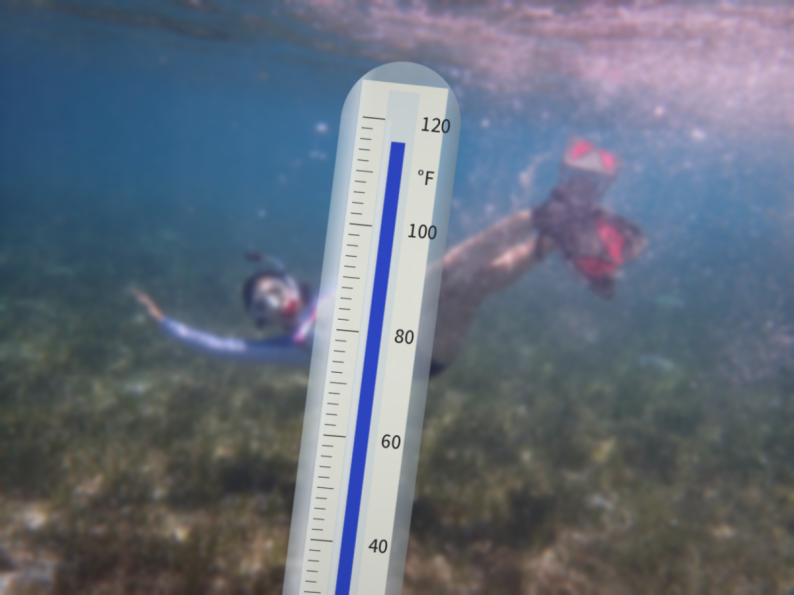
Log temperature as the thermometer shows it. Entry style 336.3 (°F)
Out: 116 (°F)
